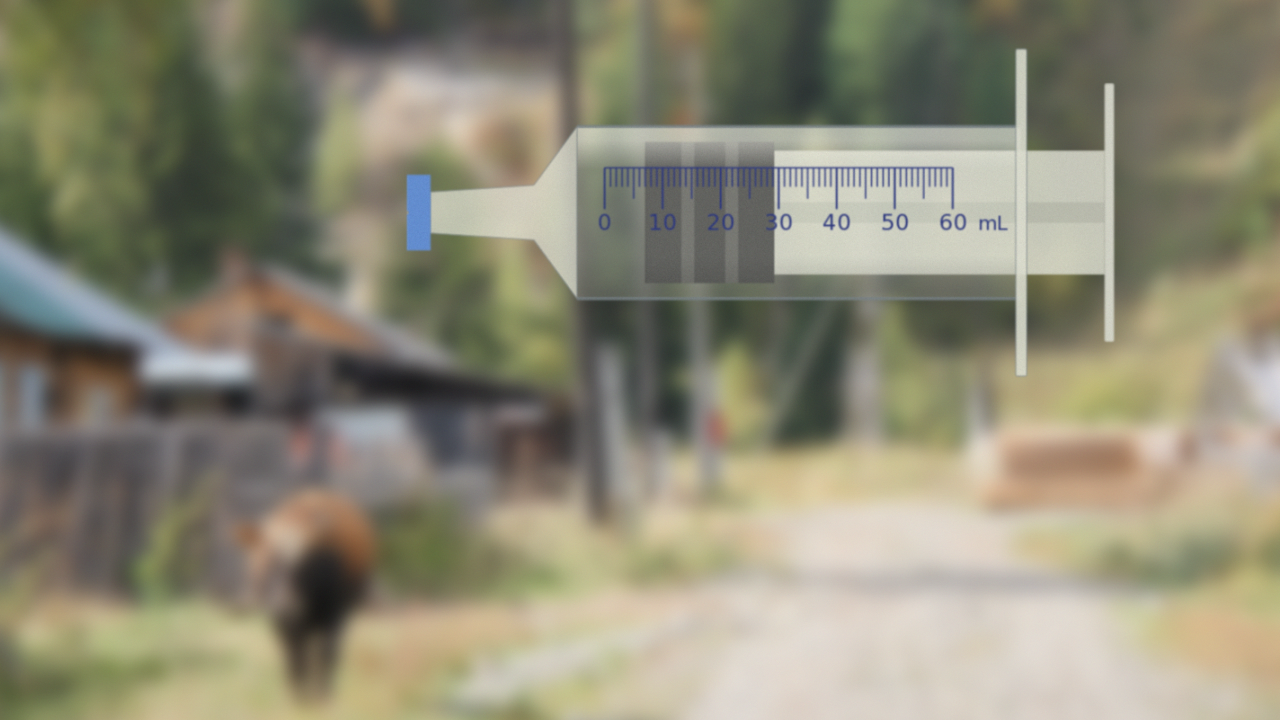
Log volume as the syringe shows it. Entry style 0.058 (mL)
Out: 7 (mL)
